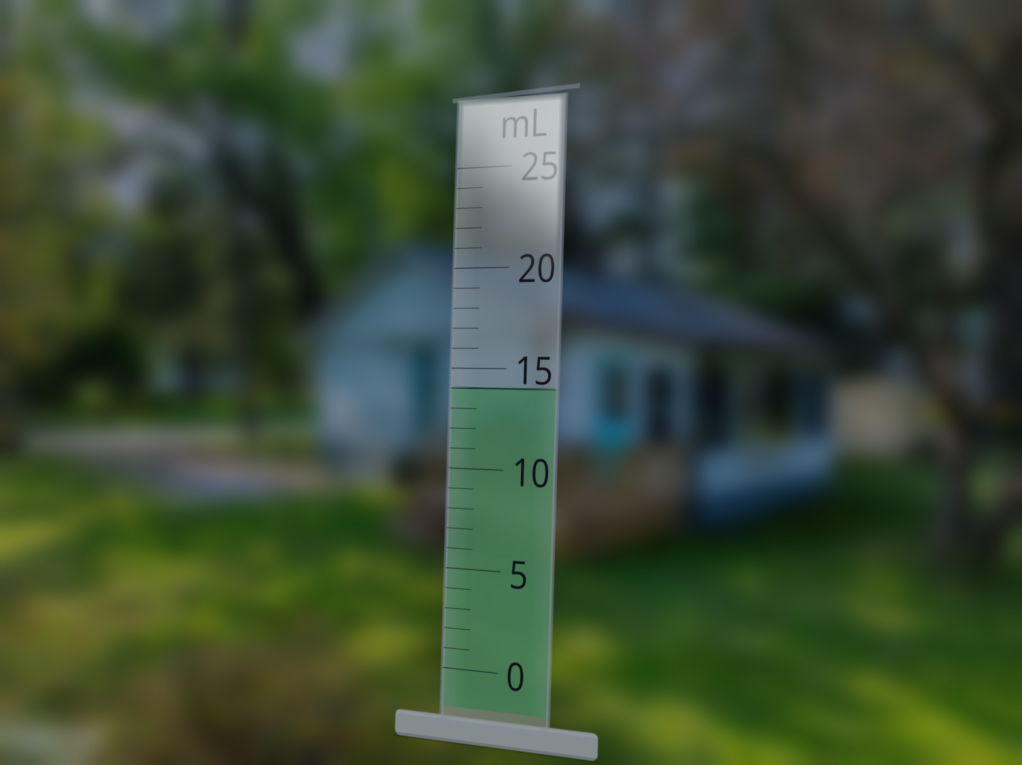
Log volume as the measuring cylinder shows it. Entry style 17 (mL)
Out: 14 (mL)
